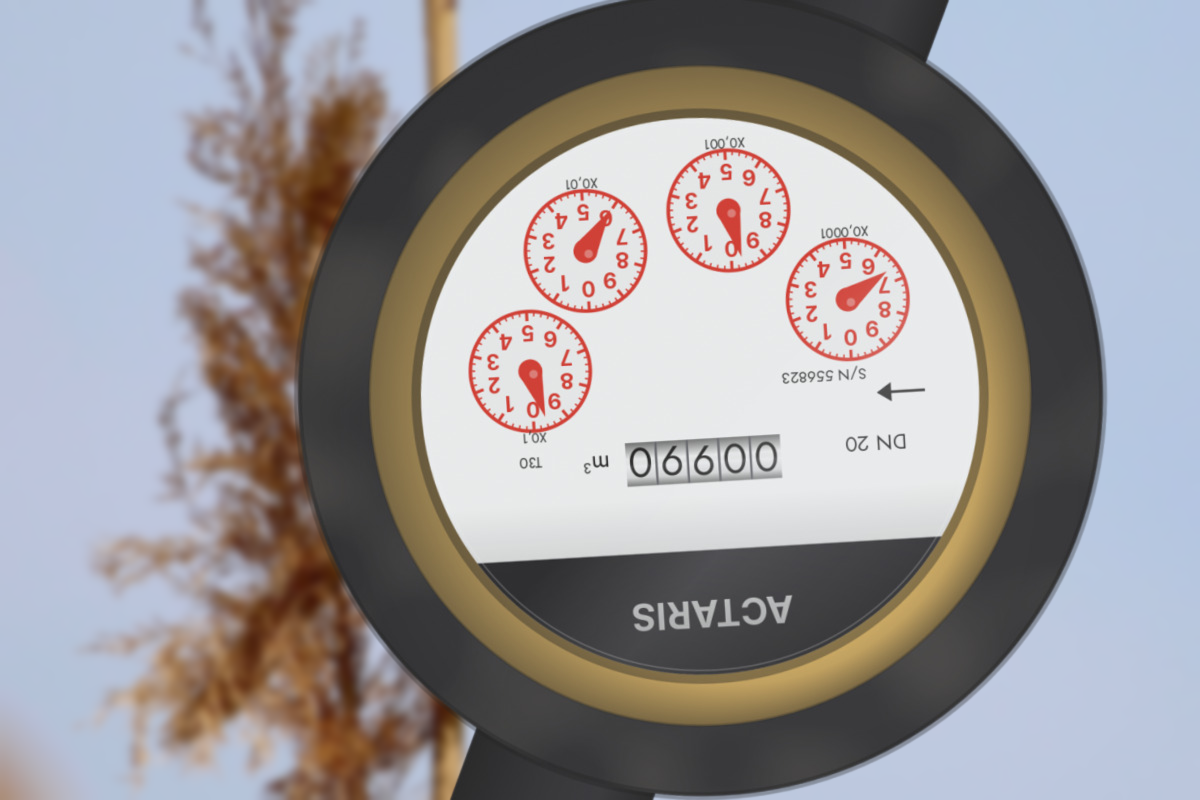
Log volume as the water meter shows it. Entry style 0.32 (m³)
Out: 989.9596 (m³)
